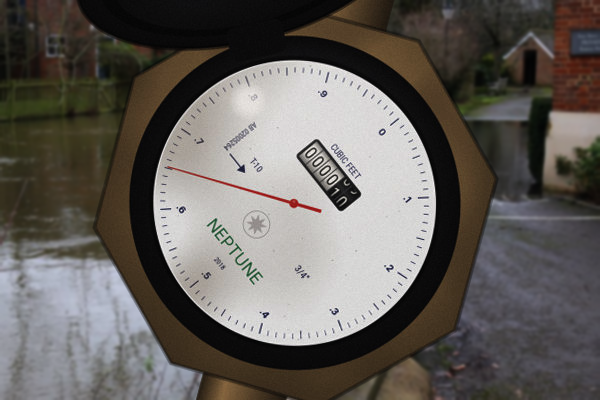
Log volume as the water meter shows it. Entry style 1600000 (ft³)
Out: 9.65 (ft³)
